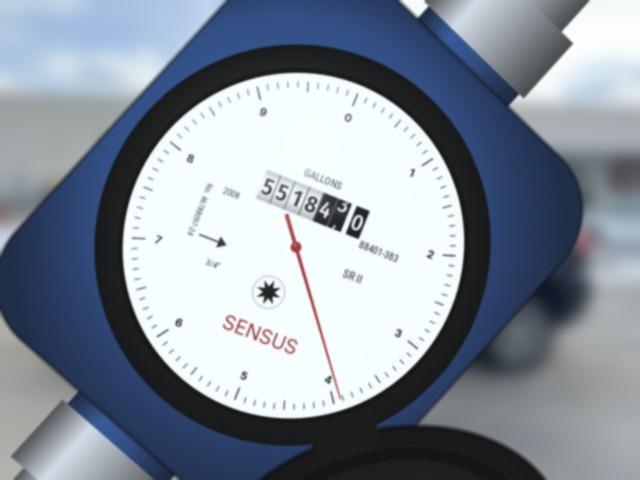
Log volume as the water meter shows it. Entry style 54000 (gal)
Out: 5518433.9 (gal)
